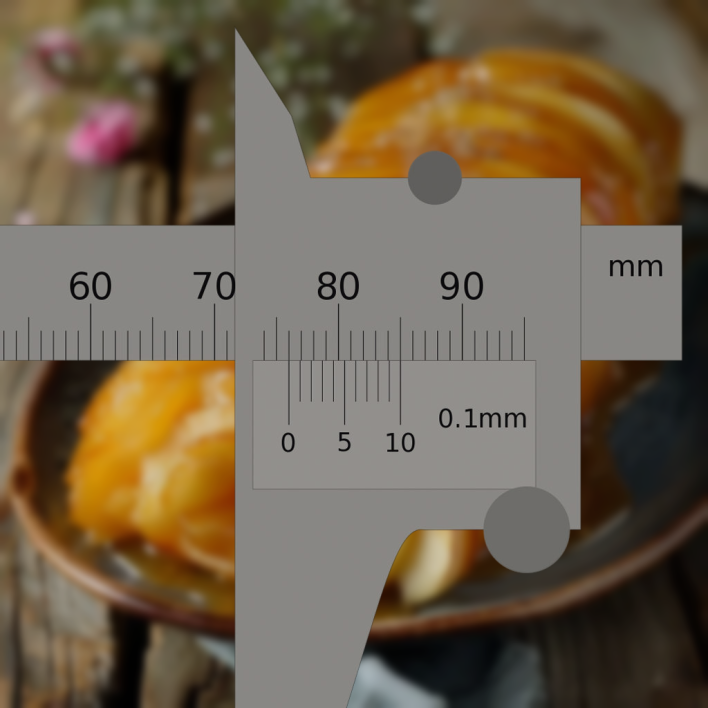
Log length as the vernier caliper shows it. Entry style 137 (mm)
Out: 76.0 (mm)
